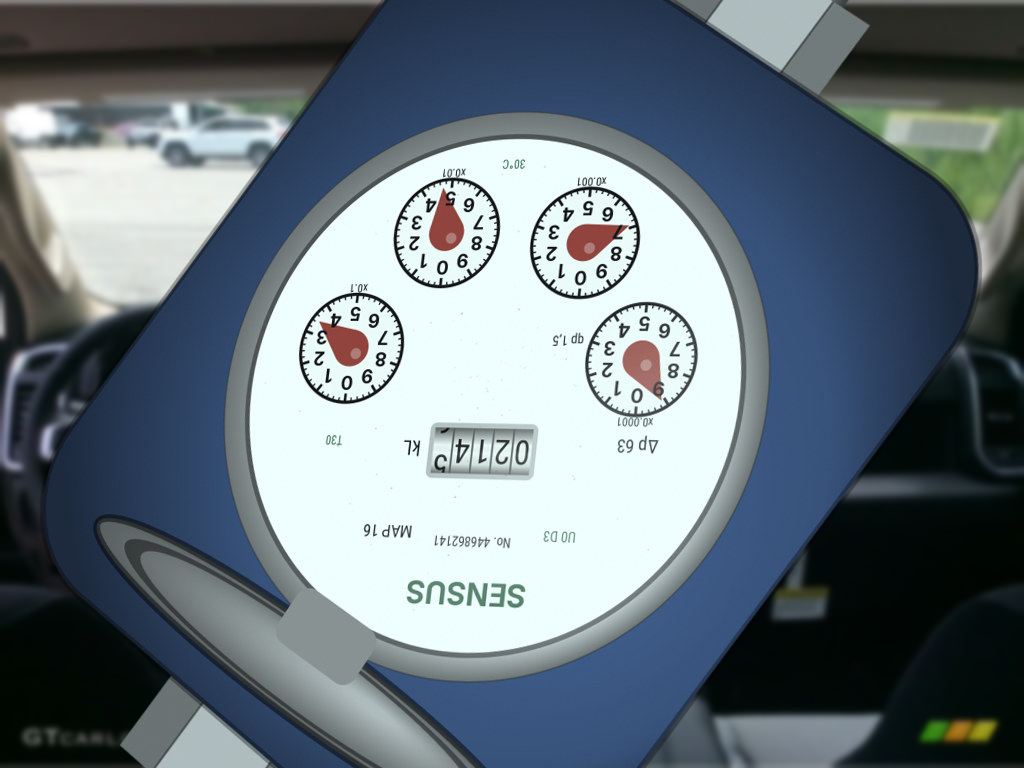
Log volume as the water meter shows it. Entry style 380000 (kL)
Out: 2145.3469 (kL)
